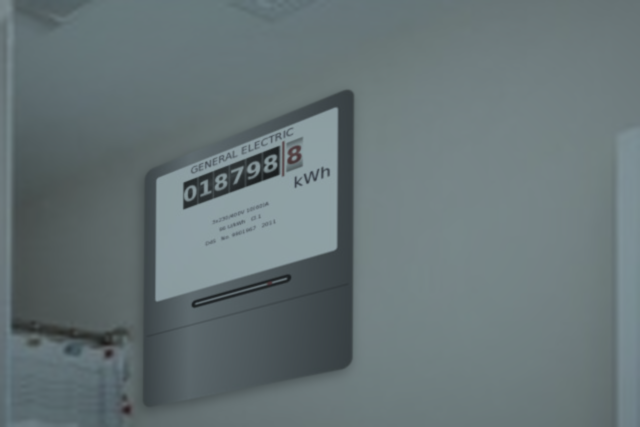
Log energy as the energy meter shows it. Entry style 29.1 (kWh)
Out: 18798.8 (kWh)
